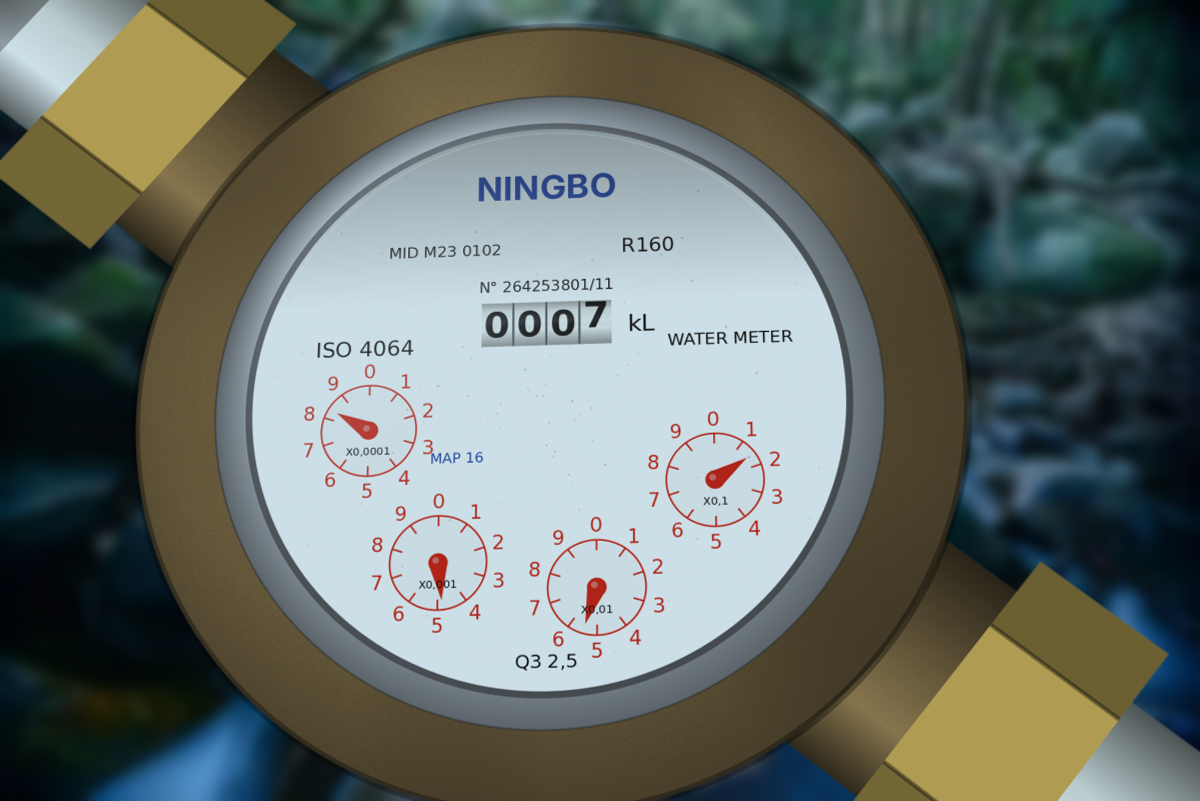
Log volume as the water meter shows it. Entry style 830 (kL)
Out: 7.1548 (kL)
